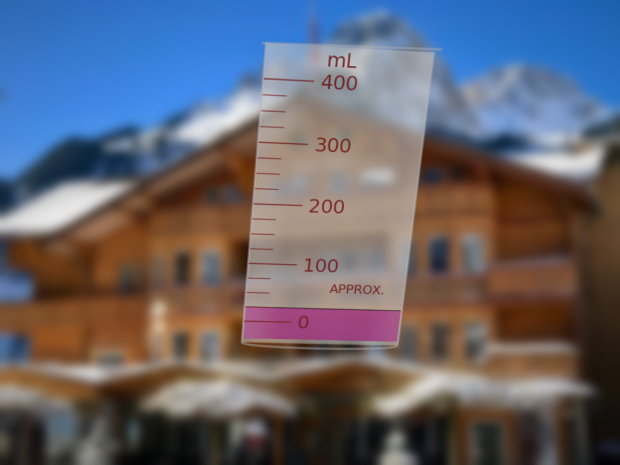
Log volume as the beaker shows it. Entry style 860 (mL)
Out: 25 (mL)
